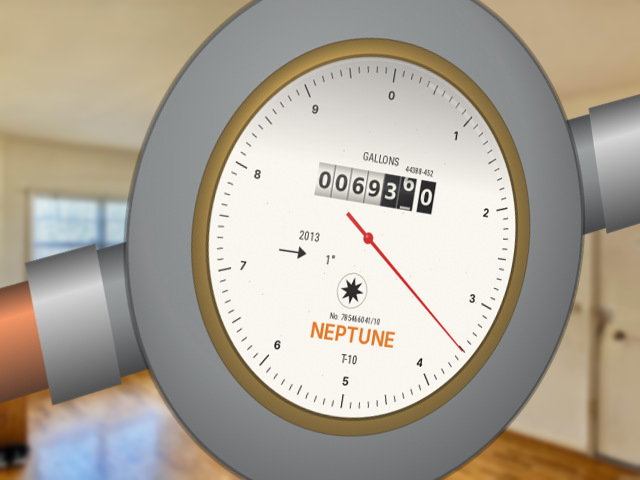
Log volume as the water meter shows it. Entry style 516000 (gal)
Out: 69363.5 (gal)
